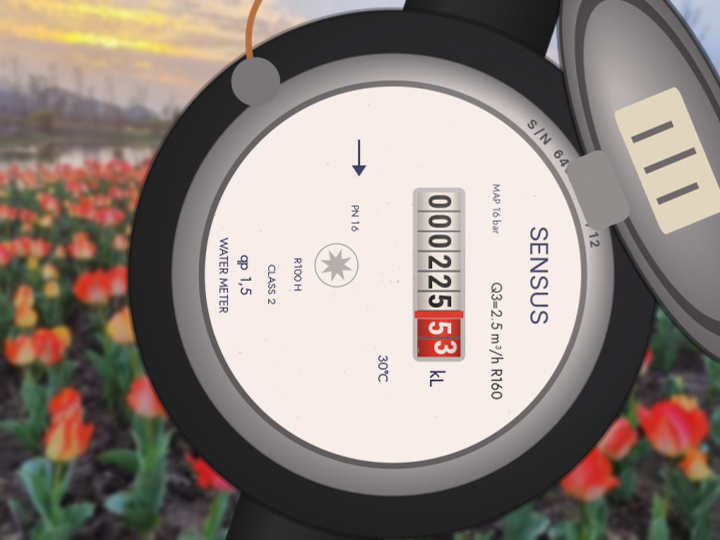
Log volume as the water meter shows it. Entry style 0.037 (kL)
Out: 225.53 (kL)
